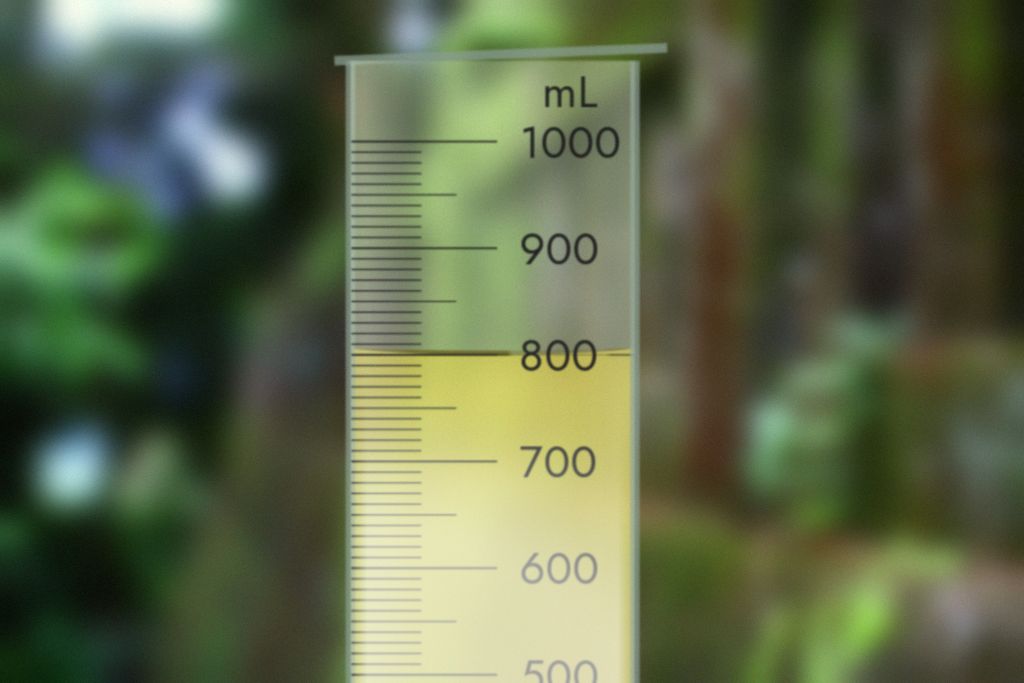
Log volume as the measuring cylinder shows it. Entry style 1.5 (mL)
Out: 800 (mL)
